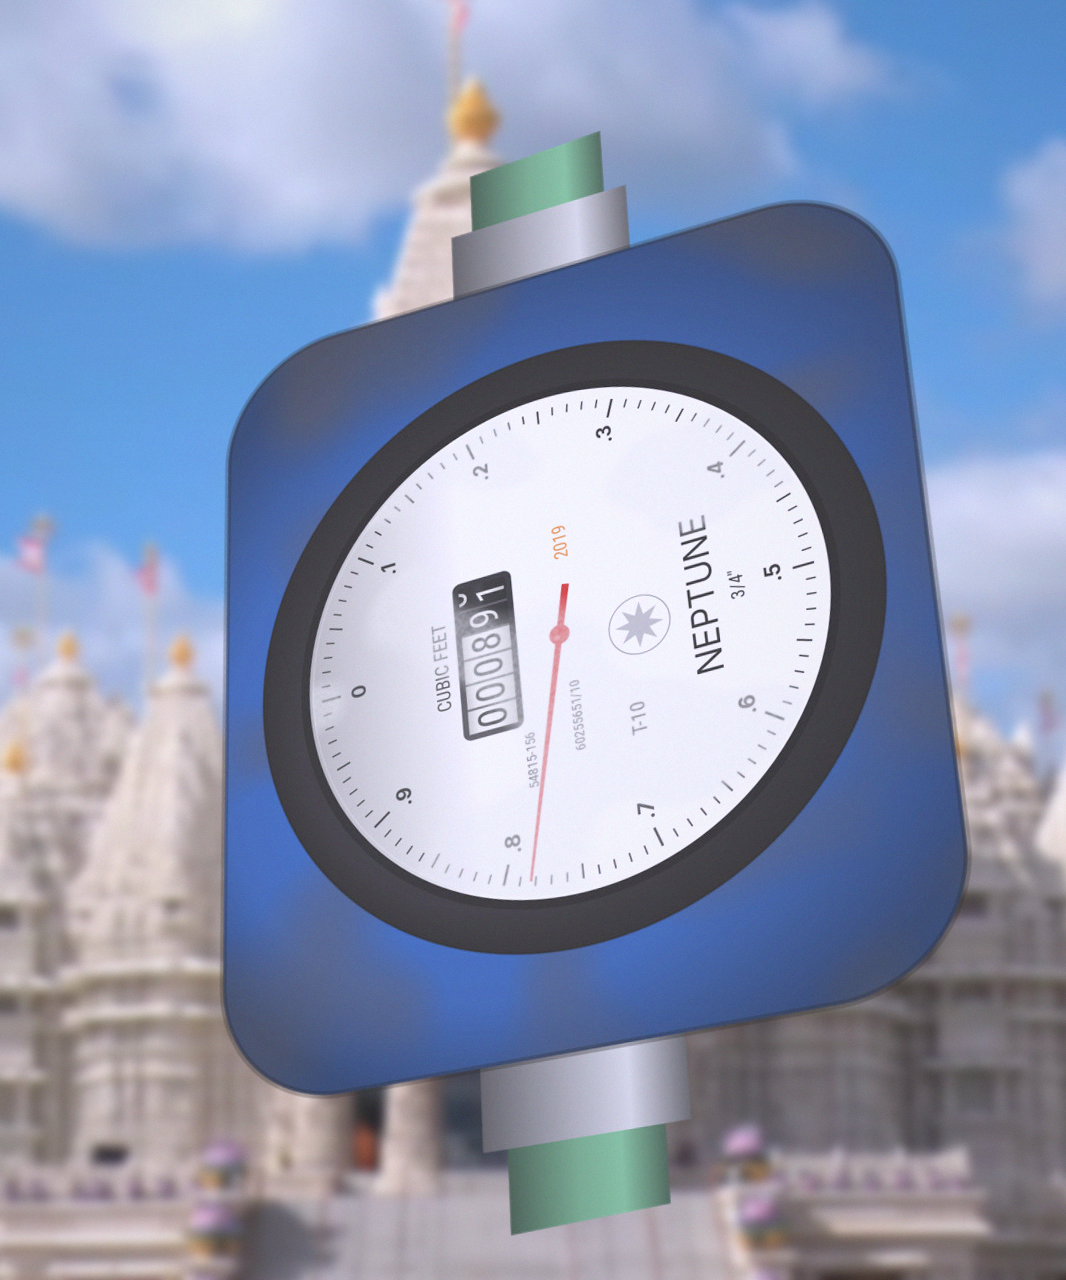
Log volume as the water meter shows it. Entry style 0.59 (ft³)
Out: 890.78 (ft³)
